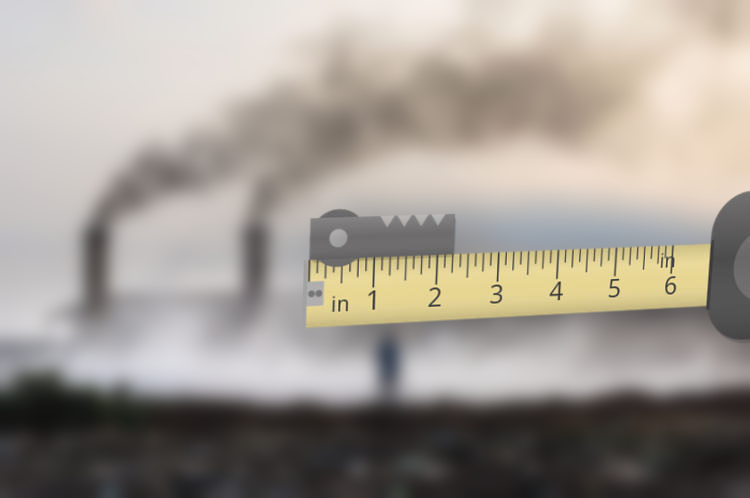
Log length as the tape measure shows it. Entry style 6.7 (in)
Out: 2.25 (in)
